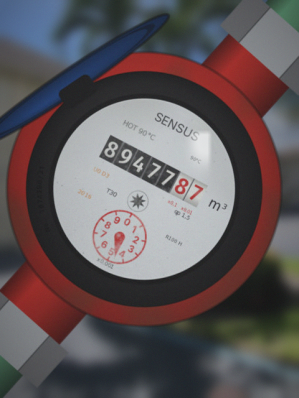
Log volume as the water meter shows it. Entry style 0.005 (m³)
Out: 89477.874 (m³)
